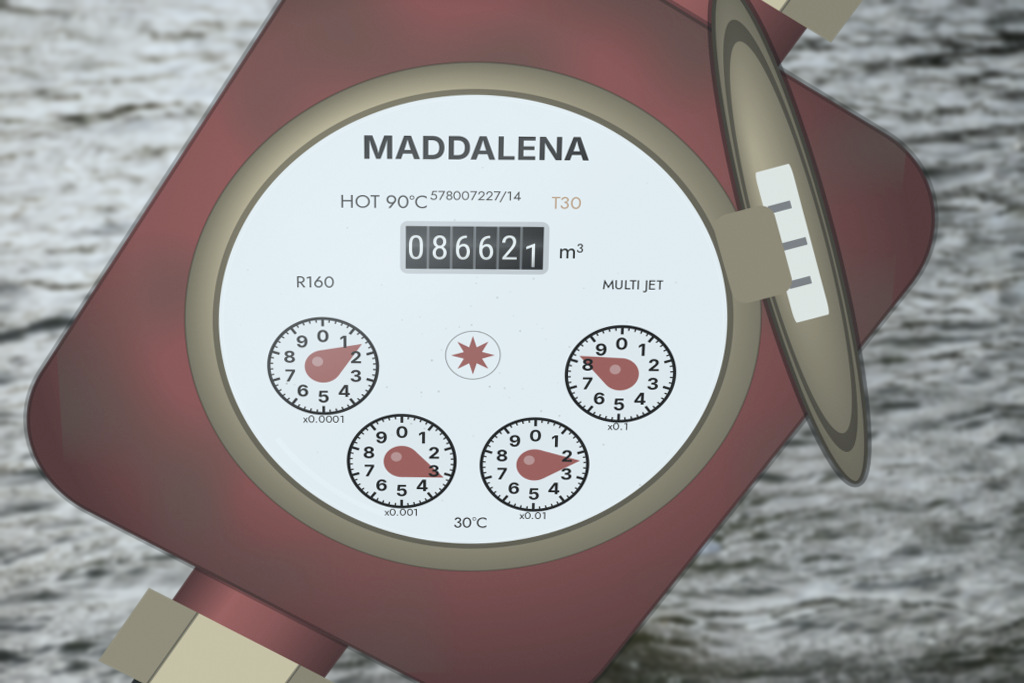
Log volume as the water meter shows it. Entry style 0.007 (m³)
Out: 86620.8231 (m³)
